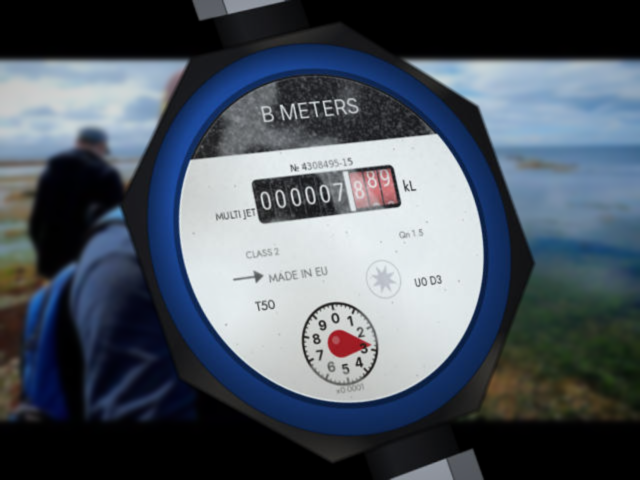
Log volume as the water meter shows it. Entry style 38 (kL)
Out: 7.8892 (kL)
